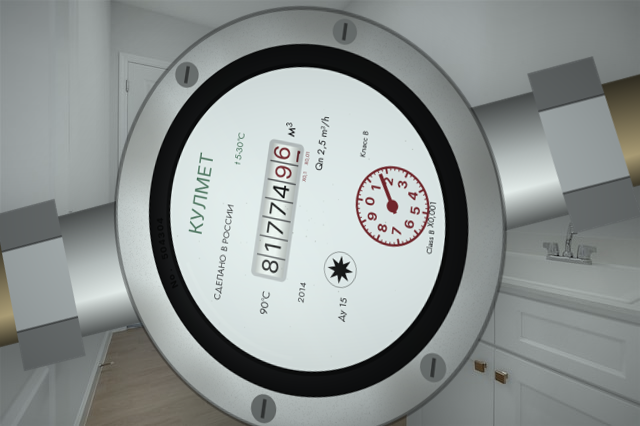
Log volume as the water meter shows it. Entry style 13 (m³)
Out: 81774.961 (m³)
